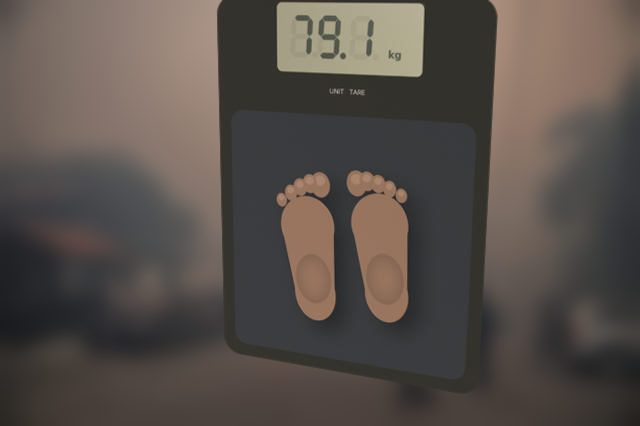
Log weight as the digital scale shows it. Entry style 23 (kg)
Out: 79.1 (kg)
